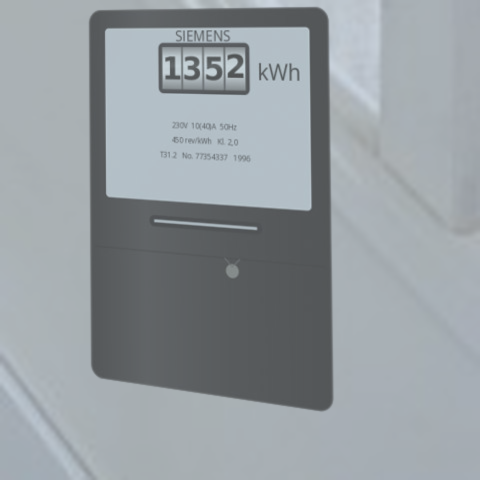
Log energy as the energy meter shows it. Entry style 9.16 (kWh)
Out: 1352 (kWh)
